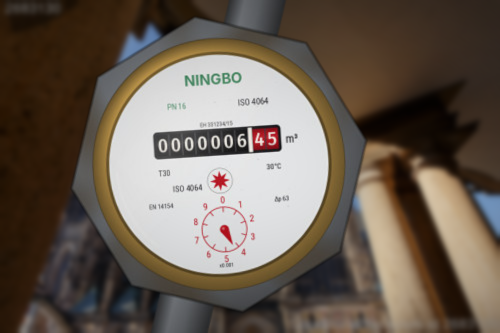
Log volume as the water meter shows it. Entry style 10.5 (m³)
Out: 6.454 (m³)
